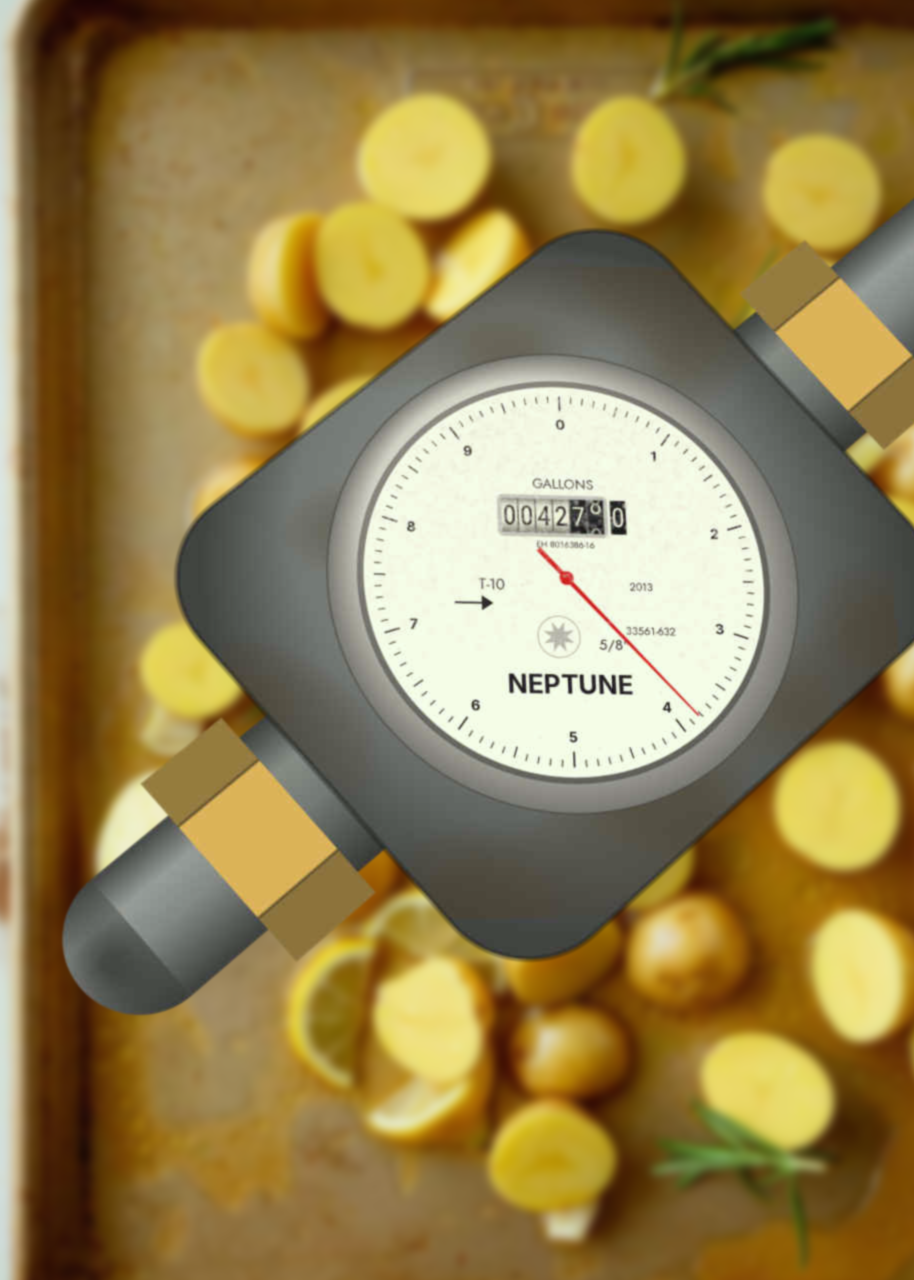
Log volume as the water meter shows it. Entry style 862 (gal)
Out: 42783.8 (gal)
